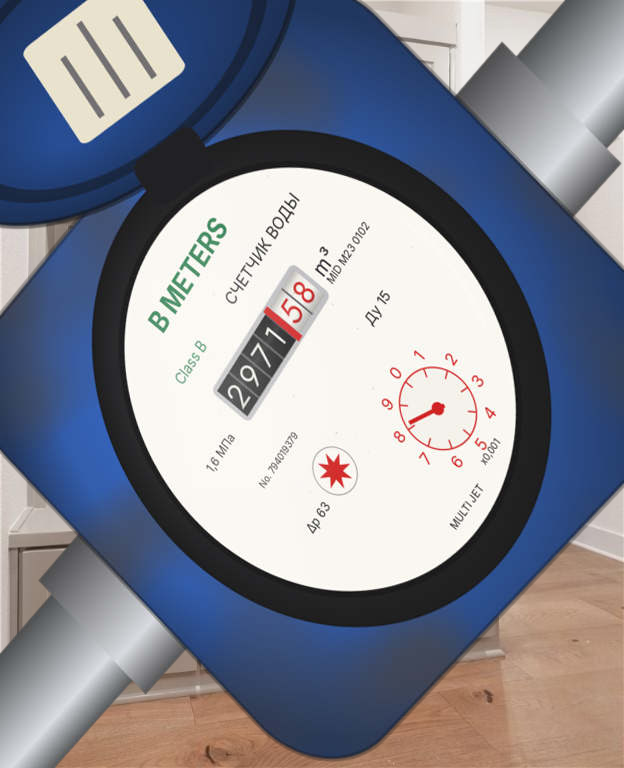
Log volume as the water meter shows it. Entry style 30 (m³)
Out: 2971.588 (m³)
